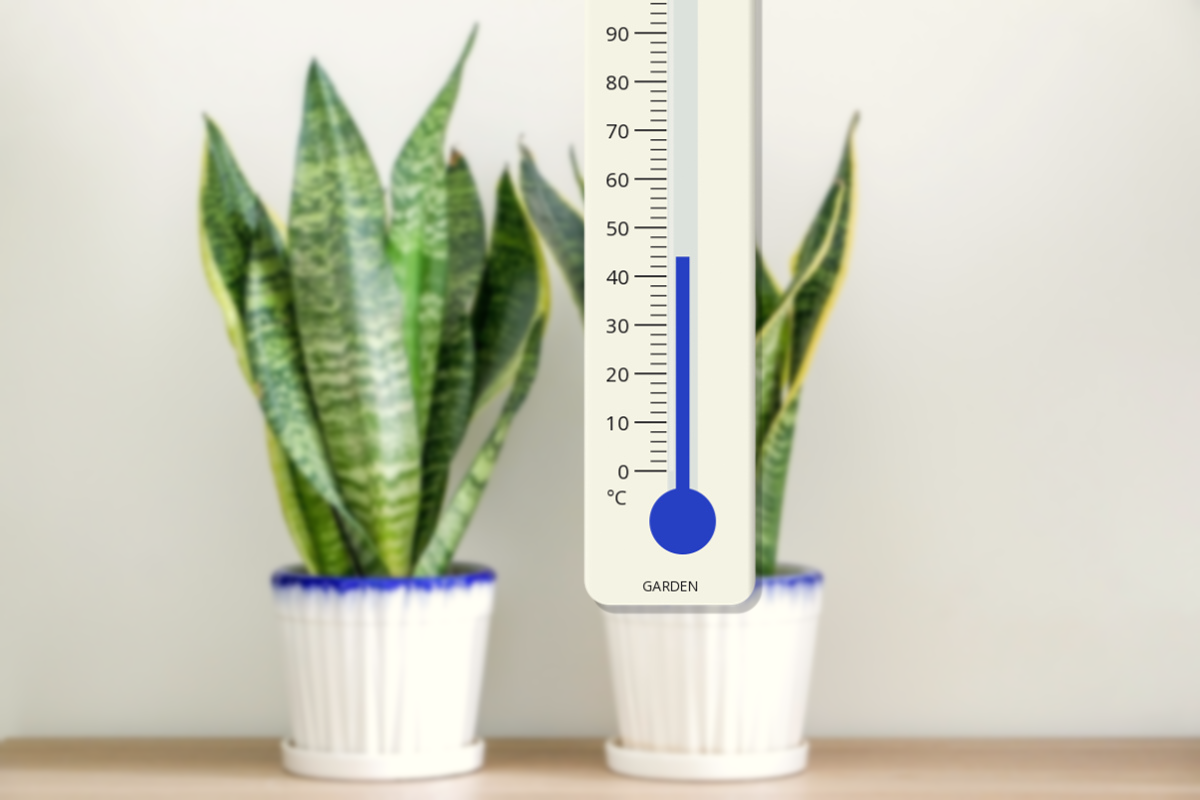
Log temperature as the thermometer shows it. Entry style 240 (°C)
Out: 44 (°C)
